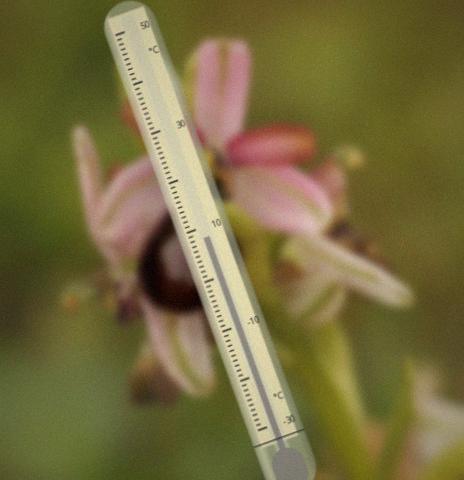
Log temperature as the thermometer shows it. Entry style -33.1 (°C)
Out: 8 (°C)
